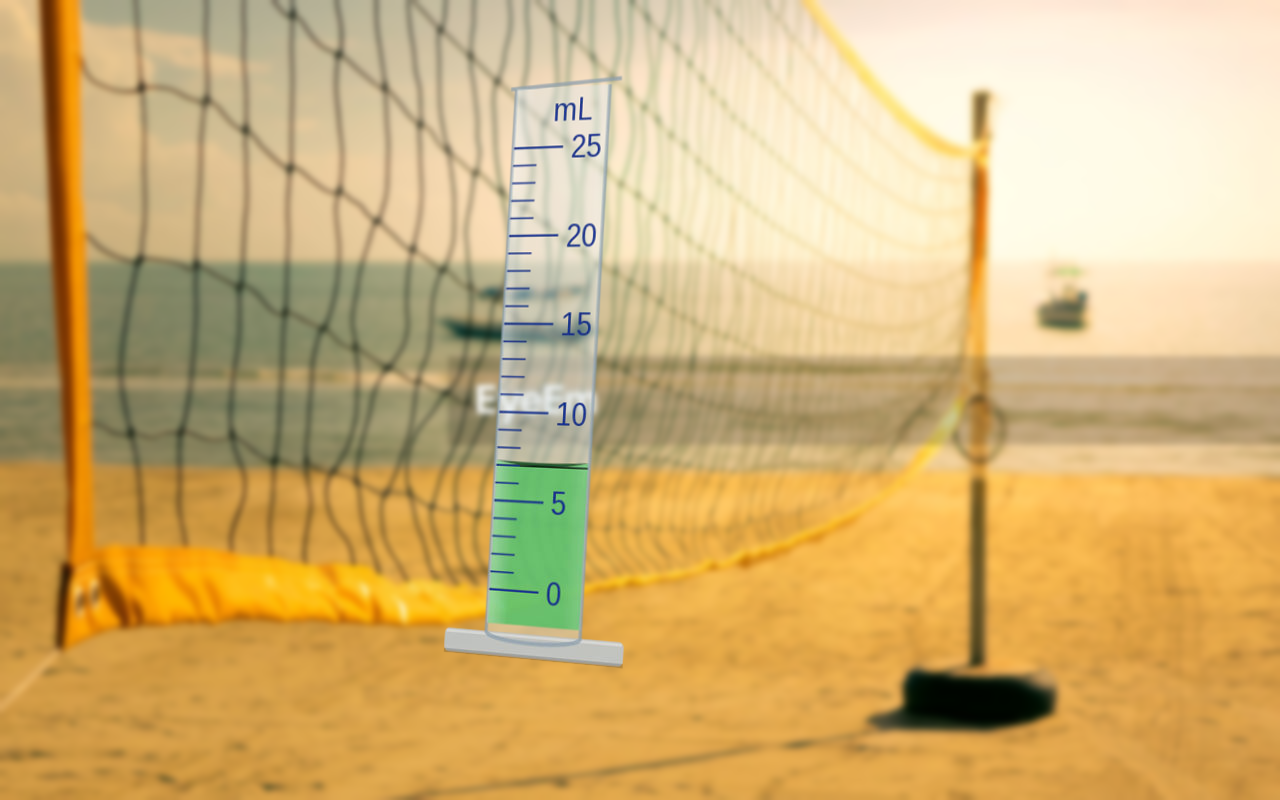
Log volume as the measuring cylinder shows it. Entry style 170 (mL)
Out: 7 (mL)
